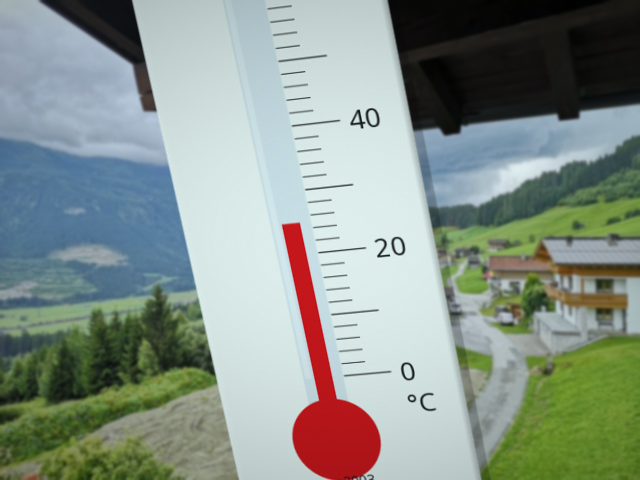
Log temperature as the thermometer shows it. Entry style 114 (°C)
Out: 25 (°C)
